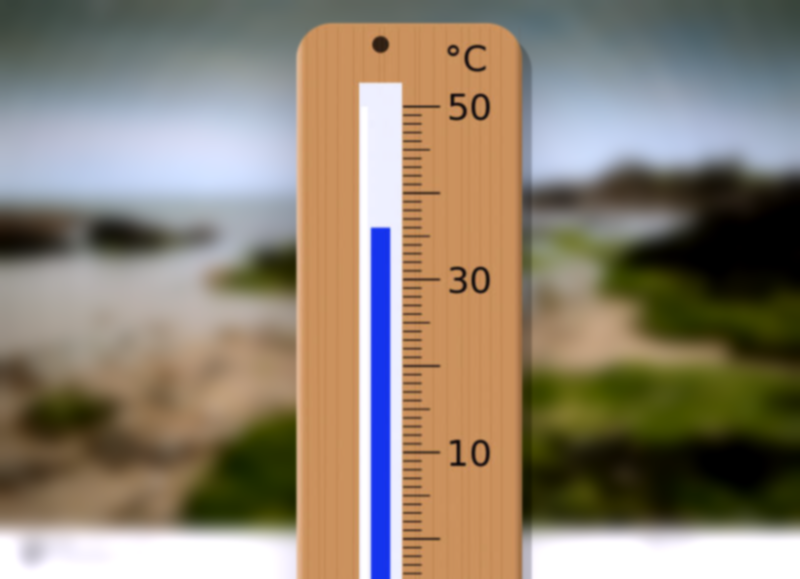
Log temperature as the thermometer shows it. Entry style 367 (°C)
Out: 36 (°C)
